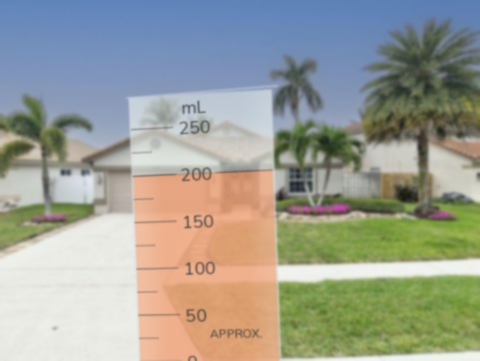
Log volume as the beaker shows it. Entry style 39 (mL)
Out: 200 (mL)
